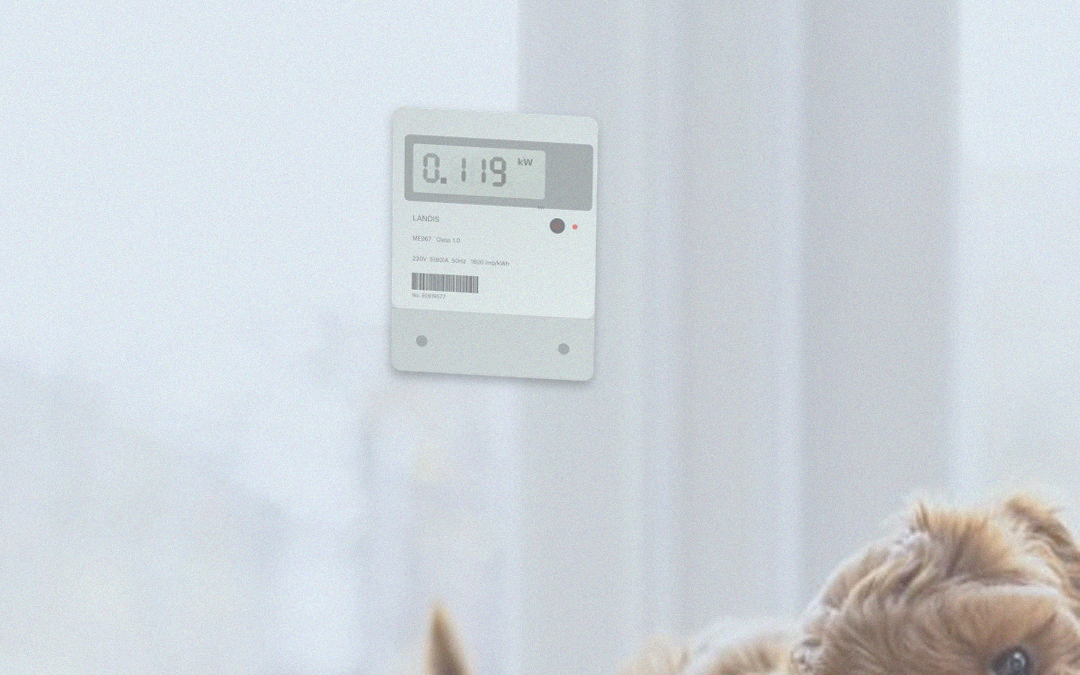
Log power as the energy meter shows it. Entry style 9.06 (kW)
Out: 0.119 (kW)
